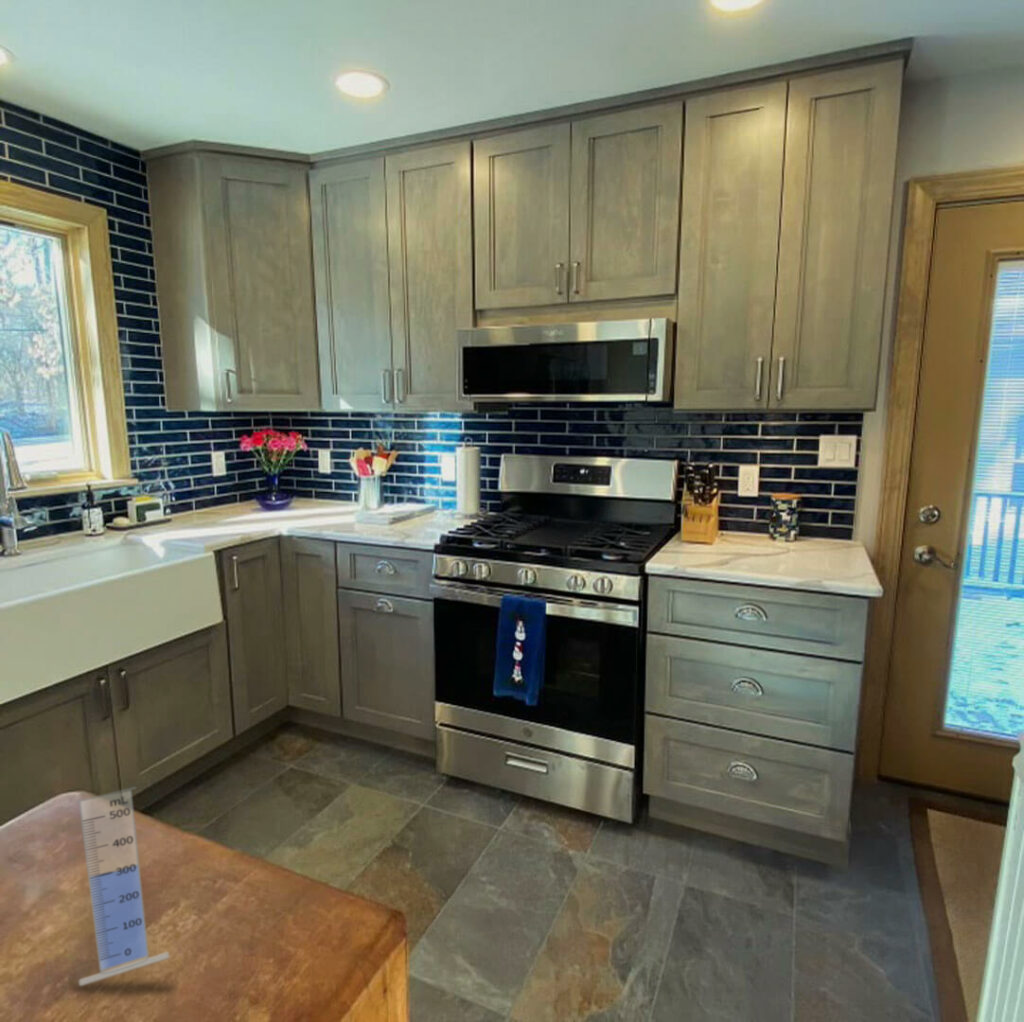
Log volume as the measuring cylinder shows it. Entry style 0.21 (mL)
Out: 300 (mL)
